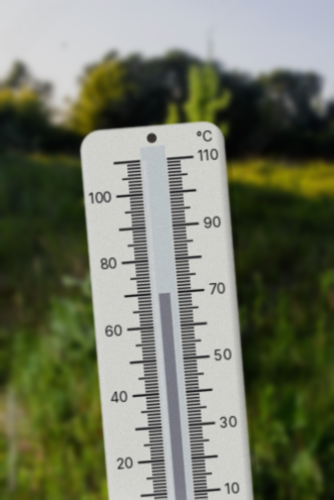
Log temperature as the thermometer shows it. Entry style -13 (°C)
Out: 70 (°C)
